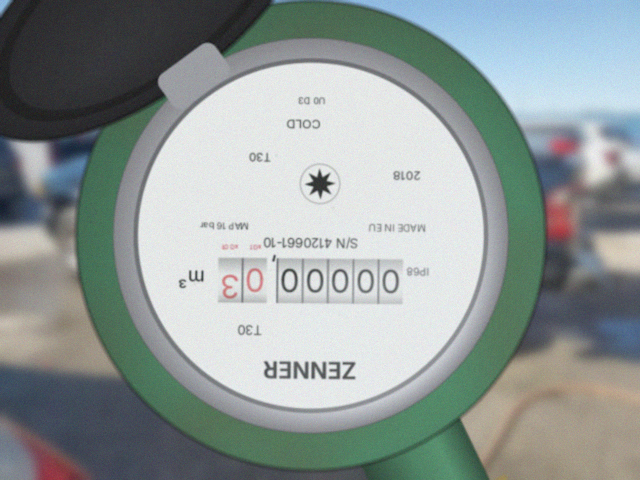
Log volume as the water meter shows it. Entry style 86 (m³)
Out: 0.03 (m³)
